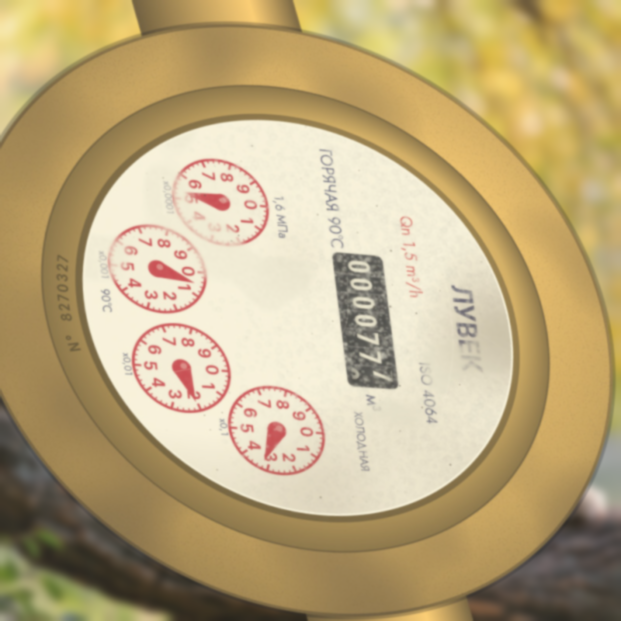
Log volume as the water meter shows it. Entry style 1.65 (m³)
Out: 777.3205 (m³)
